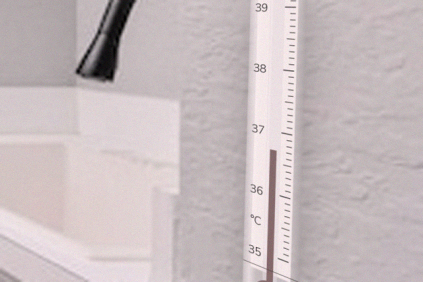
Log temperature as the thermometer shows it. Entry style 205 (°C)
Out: 36.7 (°C)
